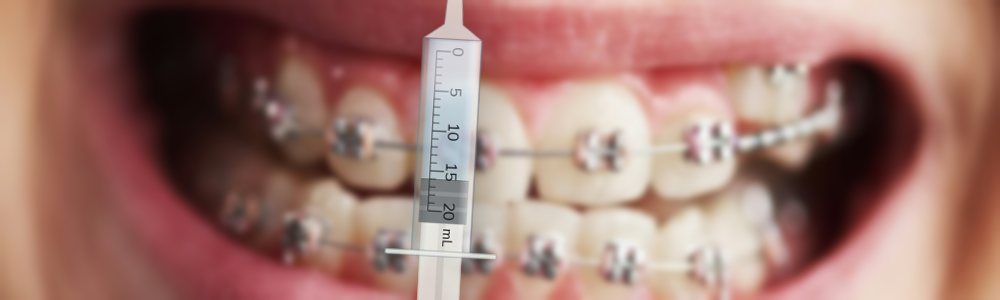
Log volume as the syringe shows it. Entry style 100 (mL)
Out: 16 (mL)
